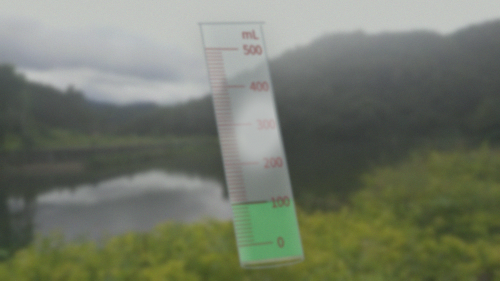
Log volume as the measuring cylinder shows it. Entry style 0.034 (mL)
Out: 100 (mL)
